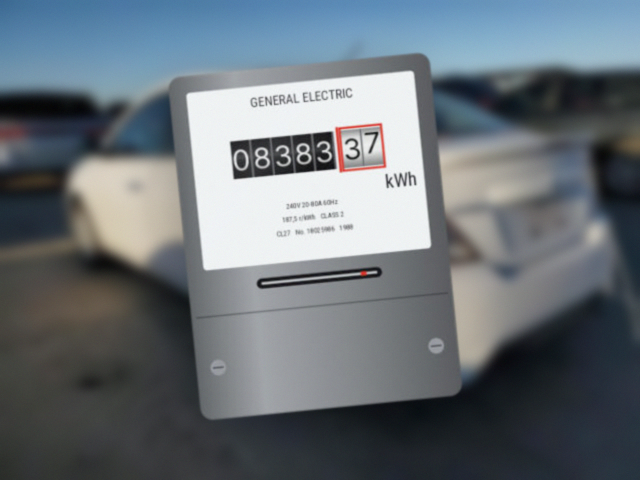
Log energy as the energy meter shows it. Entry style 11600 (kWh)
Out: 8383.37 (kWh)
